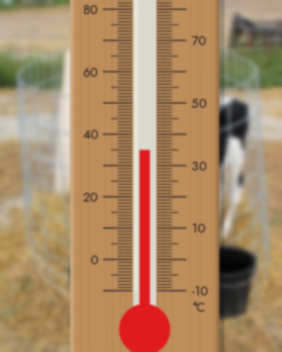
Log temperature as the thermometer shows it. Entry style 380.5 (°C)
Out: 35 (°C)
